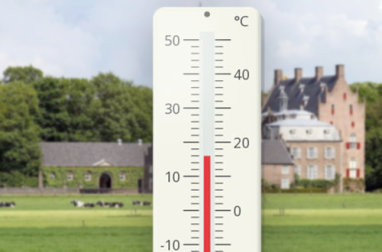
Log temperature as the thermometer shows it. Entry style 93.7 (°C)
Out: 16 (°C)
